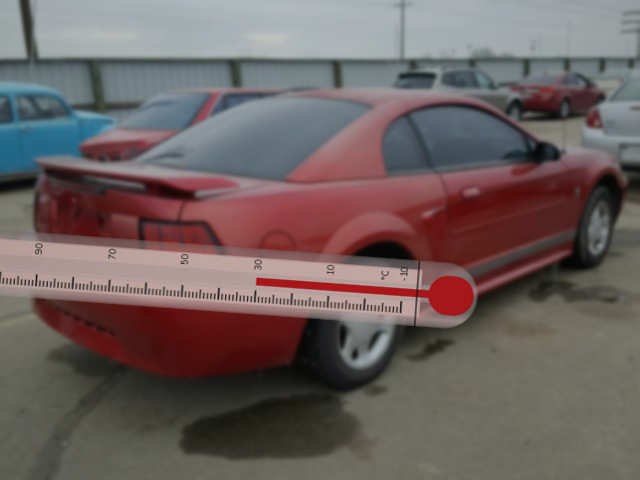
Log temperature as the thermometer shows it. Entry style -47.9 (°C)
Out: 30 (°C)
